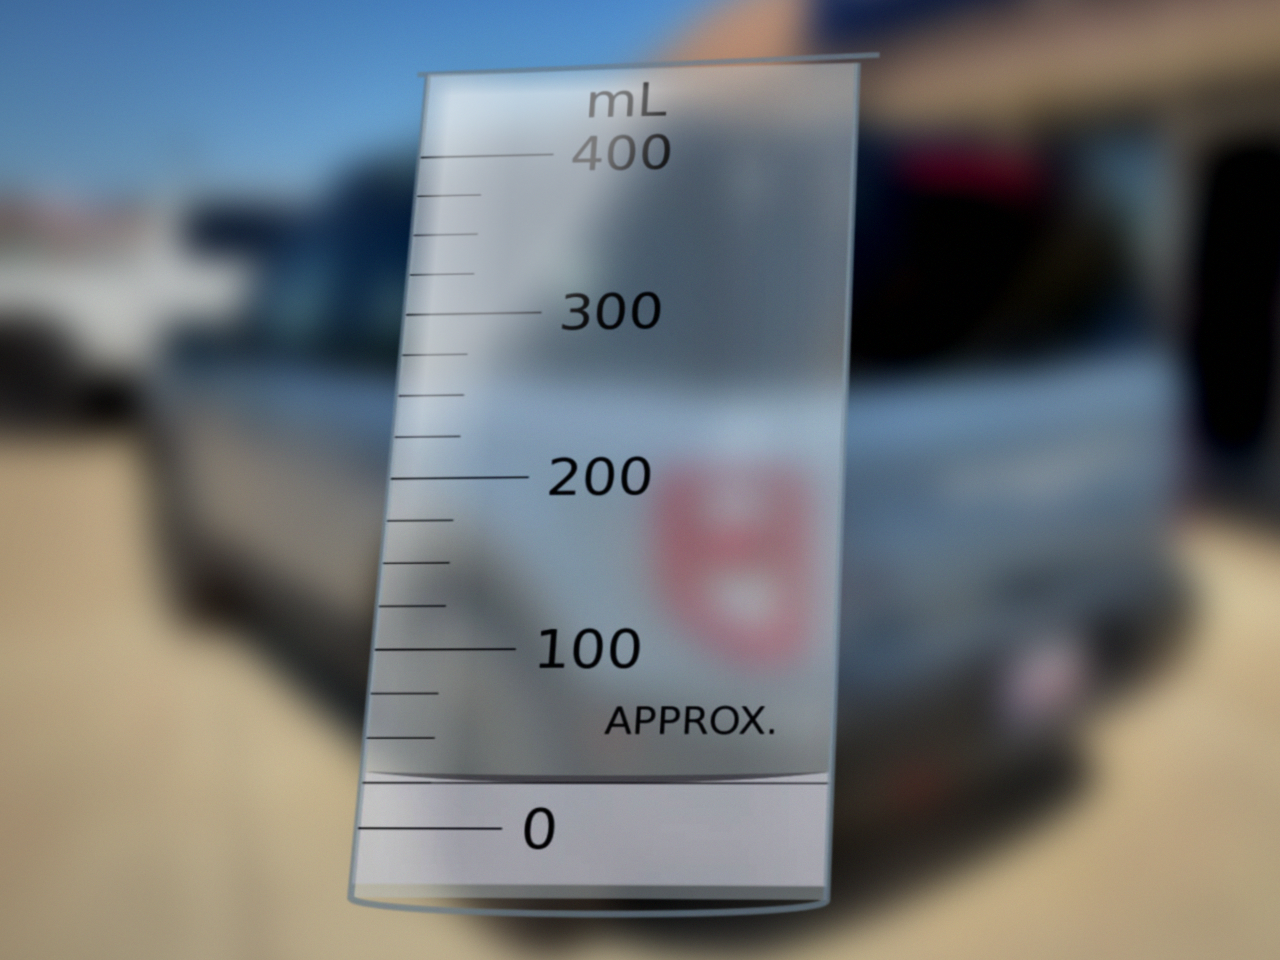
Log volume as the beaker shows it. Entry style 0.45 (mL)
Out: 25 (mL)
